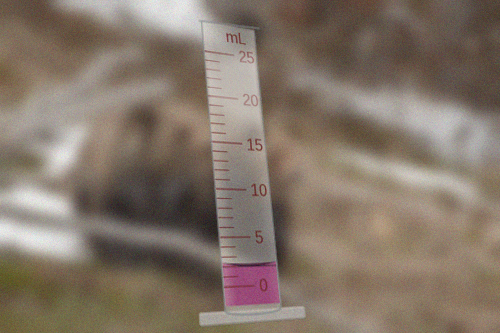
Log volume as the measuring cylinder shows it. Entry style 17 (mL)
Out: 2 (mL)
